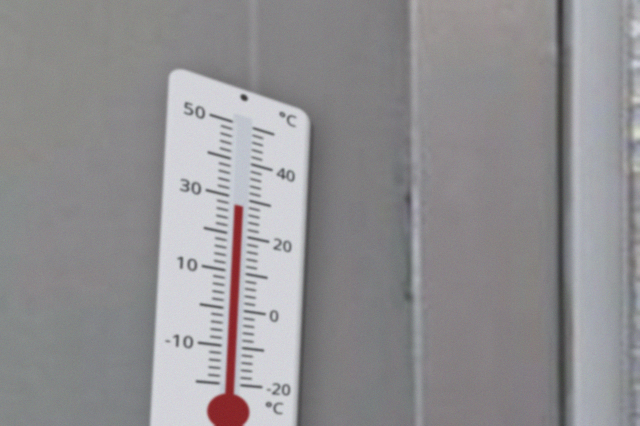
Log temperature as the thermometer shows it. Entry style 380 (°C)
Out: 28 (°C)
